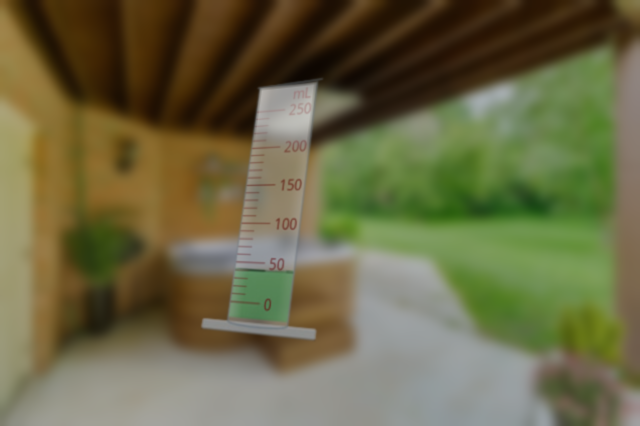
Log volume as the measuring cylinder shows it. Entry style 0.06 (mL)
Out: 40 (mL)
